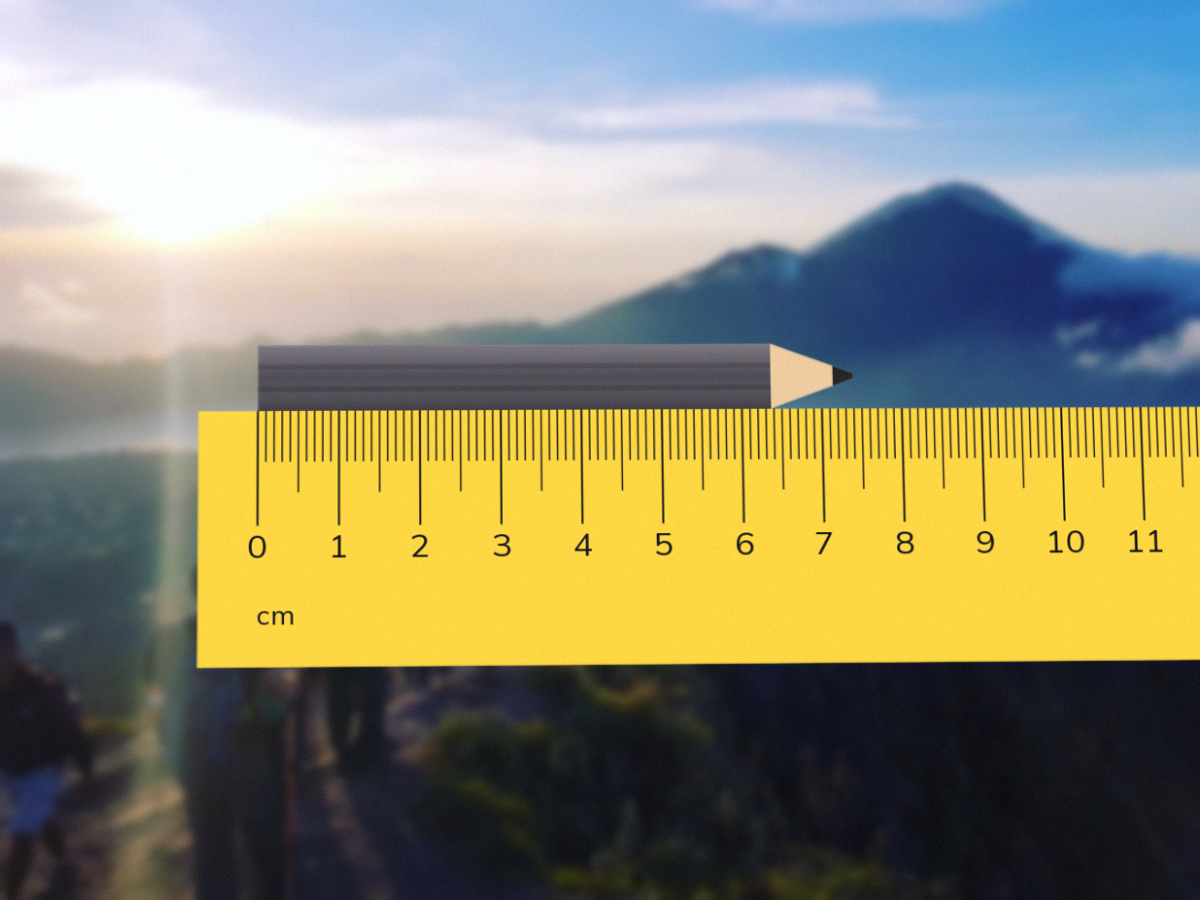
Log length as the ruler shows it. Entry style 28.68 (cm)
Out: 7.4 (cm)
